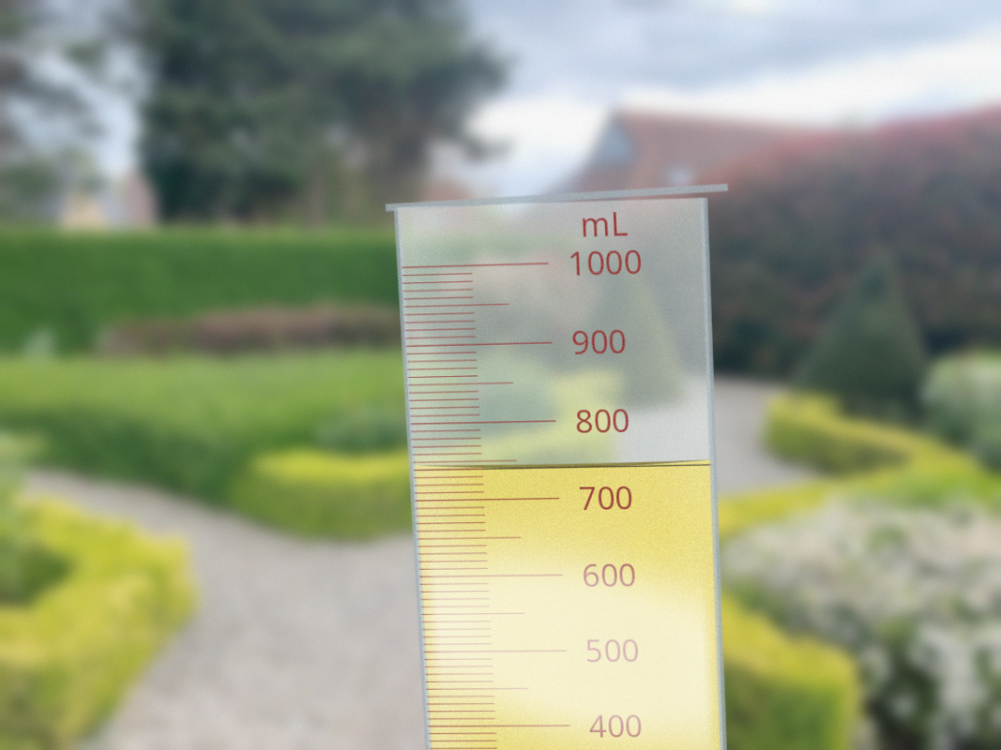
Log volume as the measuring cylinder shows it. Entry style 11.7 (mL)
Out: 740 (mL)
